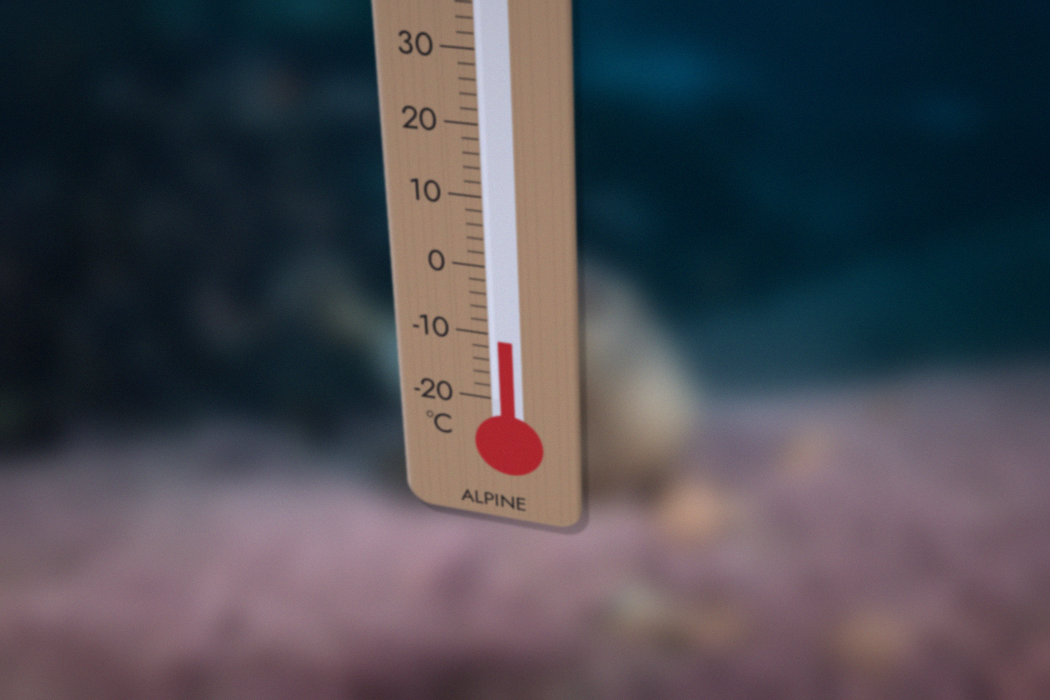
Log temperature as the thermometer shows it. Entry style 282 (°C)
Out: -11 (°C)
